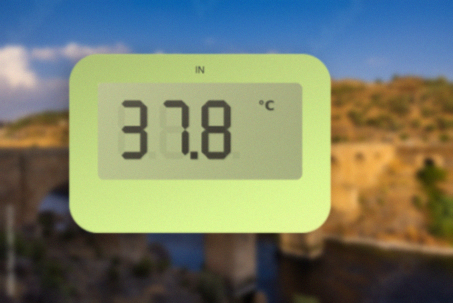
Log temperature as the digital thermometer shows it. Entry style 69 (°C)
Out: 37.8 (°C)
